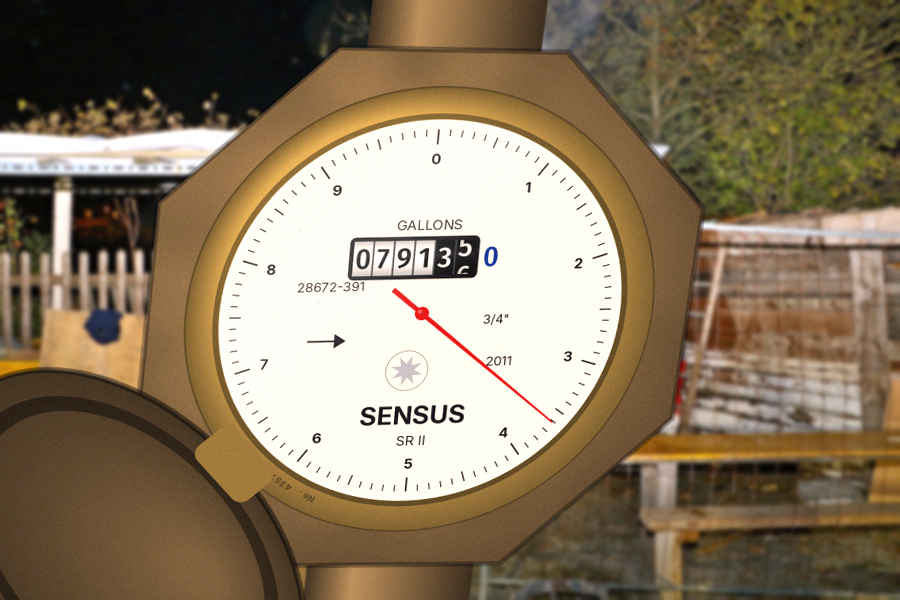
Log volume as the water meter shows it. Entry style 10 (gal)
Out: 791353.6 (gal)
